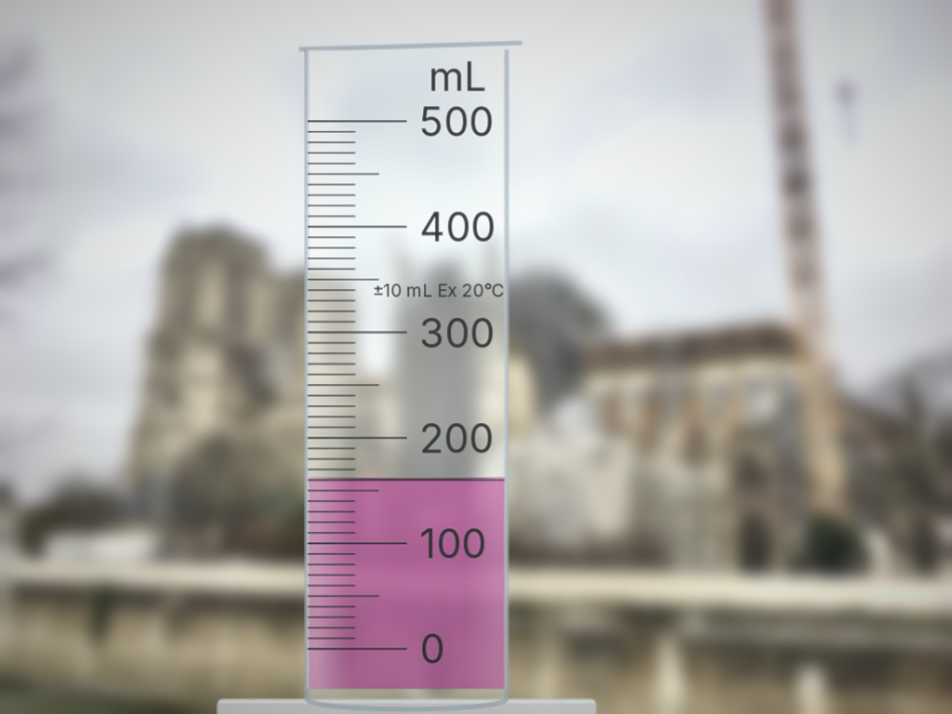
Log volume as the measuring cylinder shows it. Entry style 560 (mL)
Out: 160 (mL)
